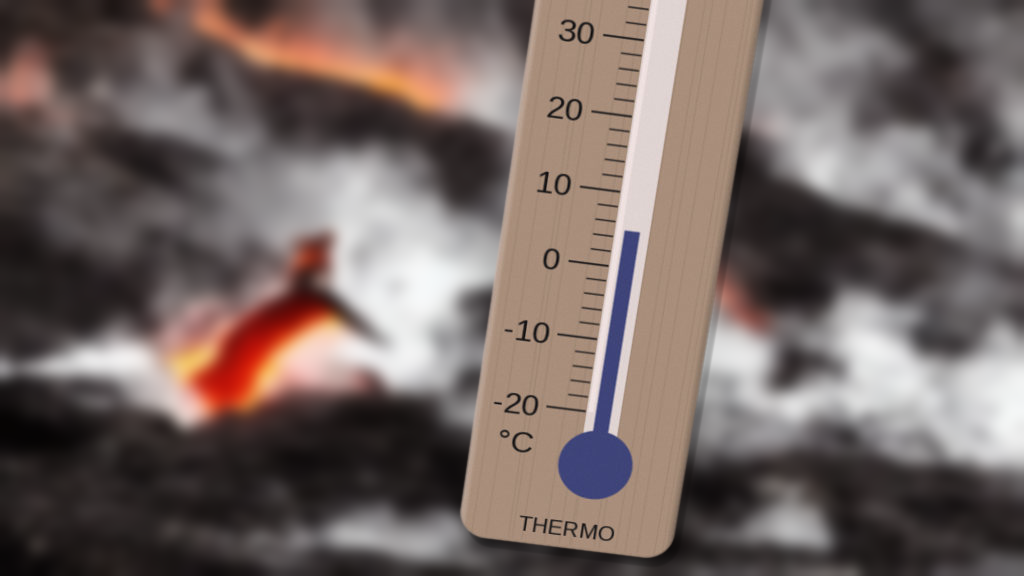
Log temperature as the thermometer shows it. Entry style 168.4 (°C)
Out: 5 (°C)
